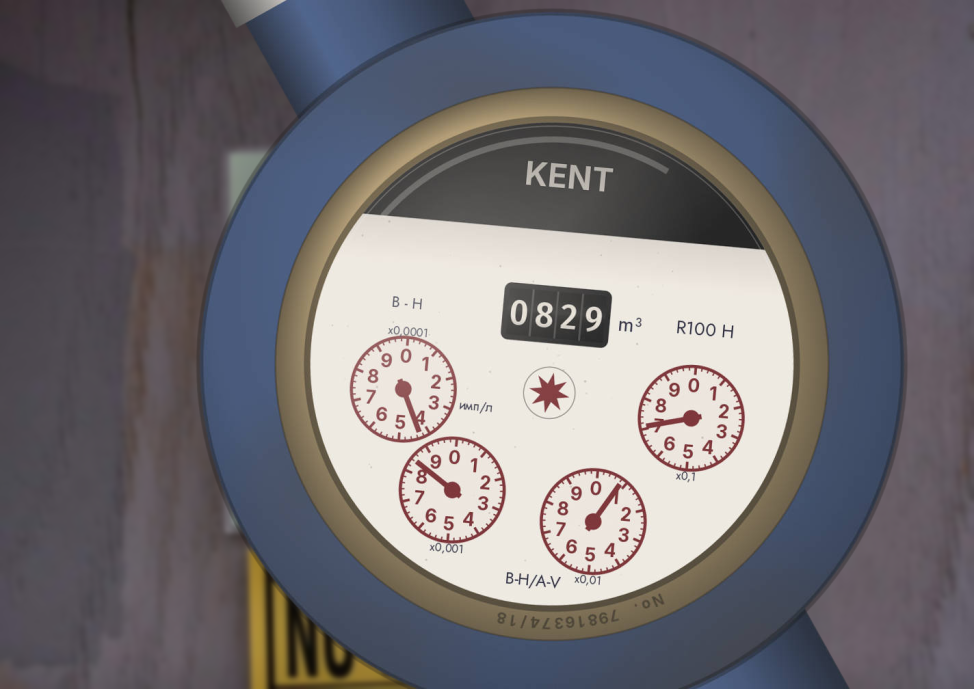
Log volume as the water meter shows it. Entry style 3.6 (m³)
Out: 829.7084 (m³)
